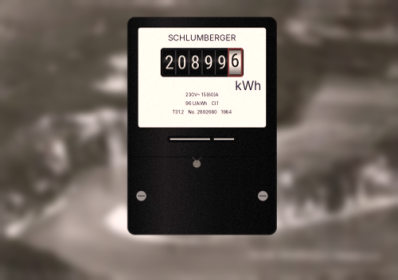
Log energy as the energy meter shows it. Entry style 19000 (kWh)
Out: 20899.6 (kWh)
